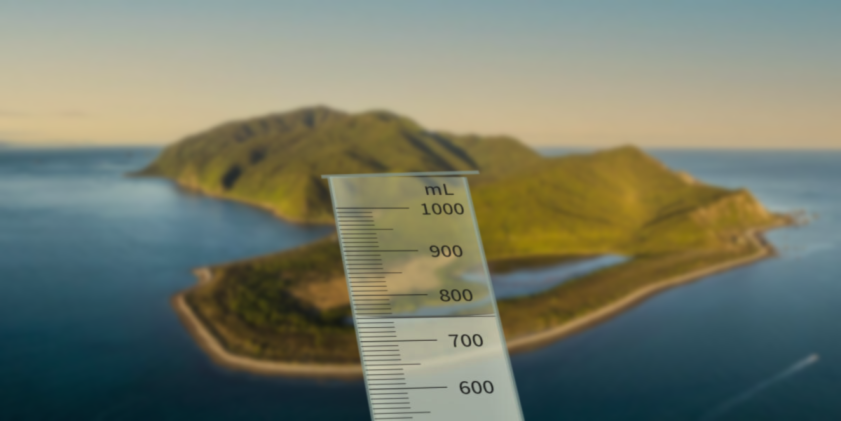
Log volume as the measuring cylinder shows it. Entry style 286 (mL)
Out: 750 (mL)
